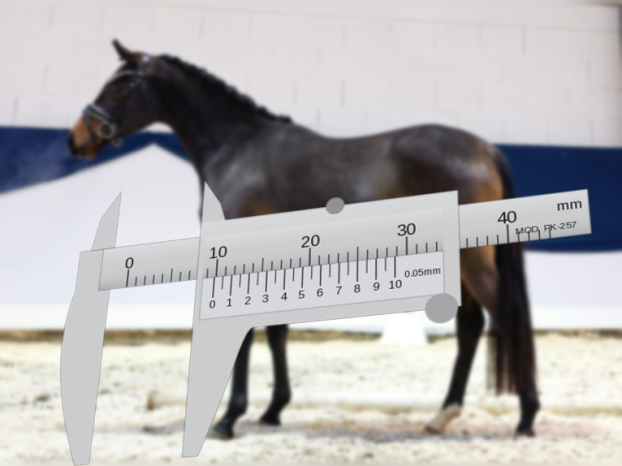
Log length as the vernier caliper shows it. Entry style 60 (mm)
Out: 9.8 (mm)
